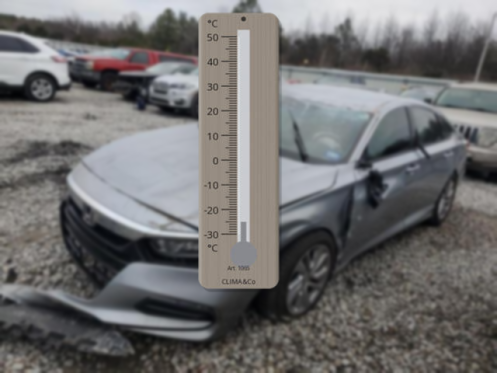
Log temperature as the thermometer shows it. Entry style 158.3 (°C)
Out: -25 (°C)
